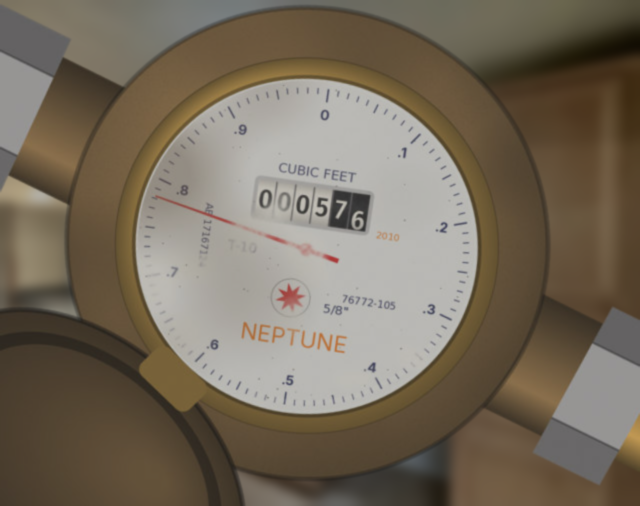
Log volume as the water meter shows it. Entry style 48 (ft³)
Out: 575.78 (ft³)
